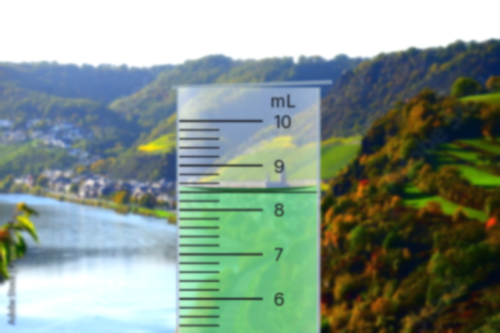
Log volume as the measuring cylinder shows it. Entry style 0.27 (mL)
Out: 8.4 (mL)
